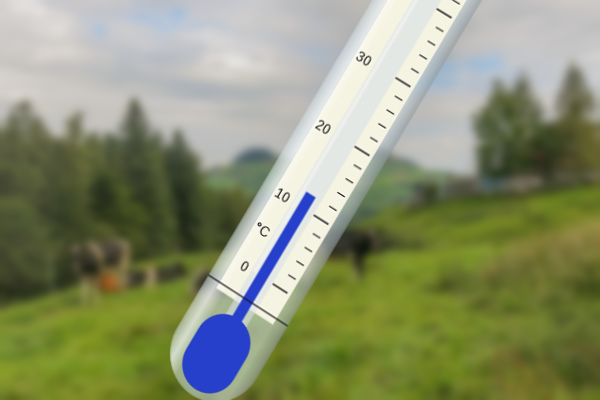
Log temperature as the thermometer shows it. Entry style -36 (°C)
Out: 12 (°C)
